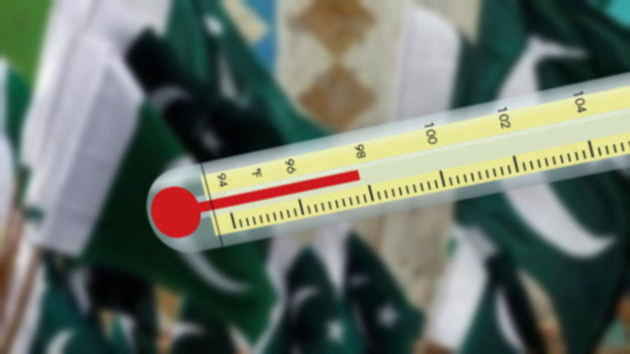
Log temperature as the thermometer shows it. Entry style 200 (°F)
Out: 97.8 (°F)
